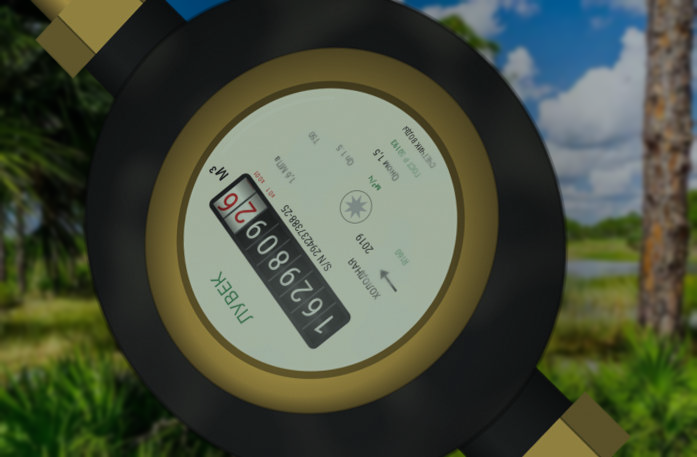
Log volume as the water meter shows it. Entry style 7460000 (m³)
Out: 1629809.26 (m³)
